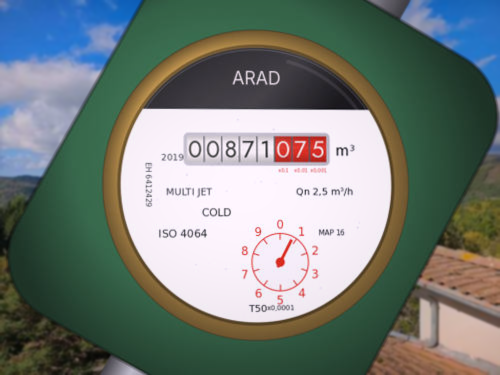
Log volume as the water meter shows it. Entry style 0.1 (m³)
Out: 871.0750 (m³)
